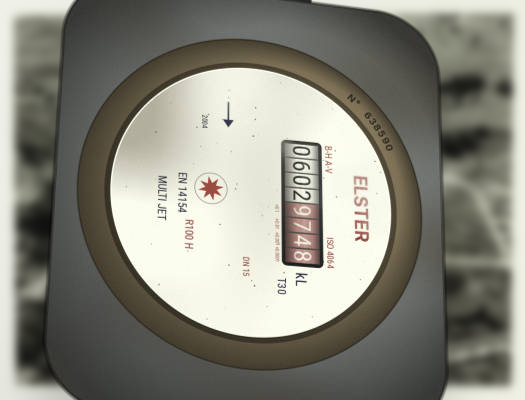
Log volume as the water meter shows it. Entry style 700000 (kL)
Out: 602.9748 (kL)
